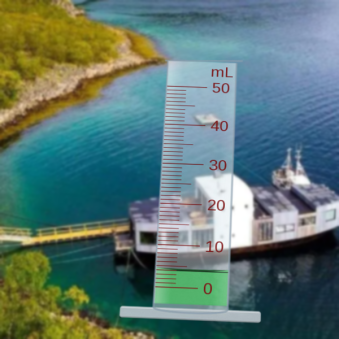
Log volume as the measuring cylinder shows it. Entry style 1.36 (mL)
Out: 4 (mL)
